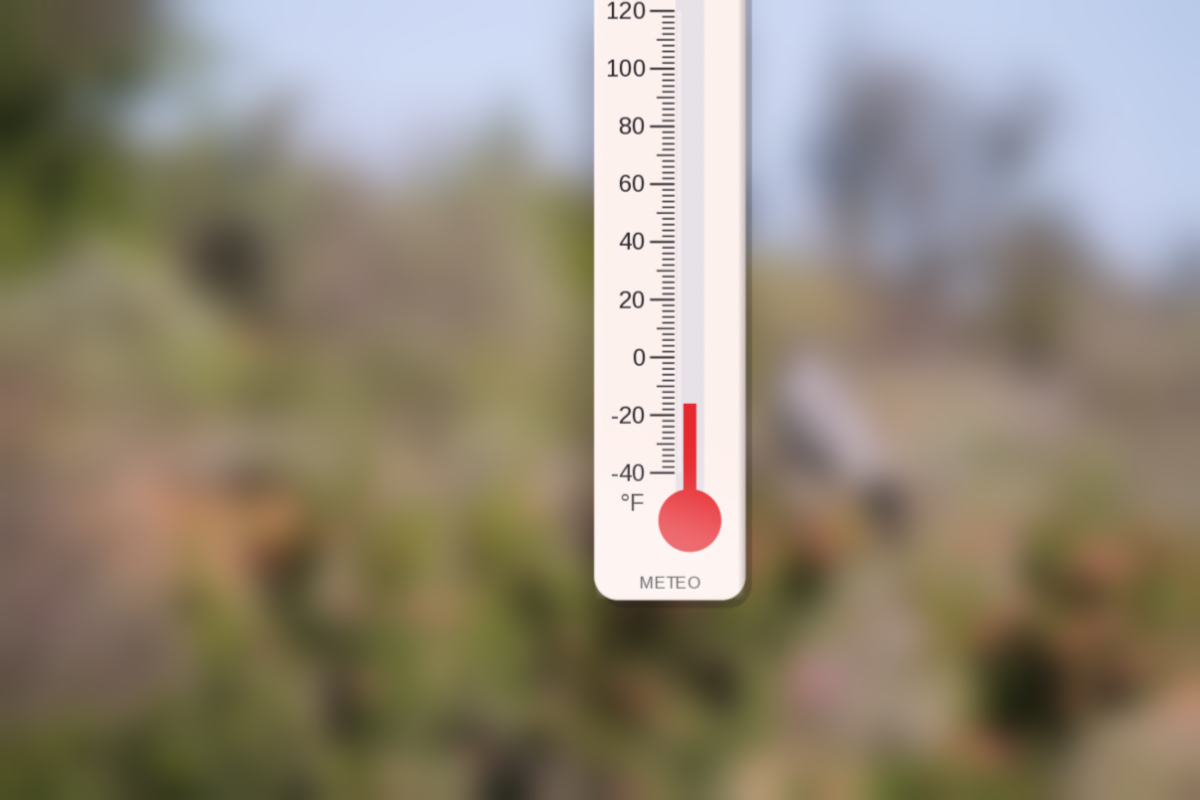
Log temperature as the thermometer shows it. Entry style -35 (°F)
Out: -16 (°F)
